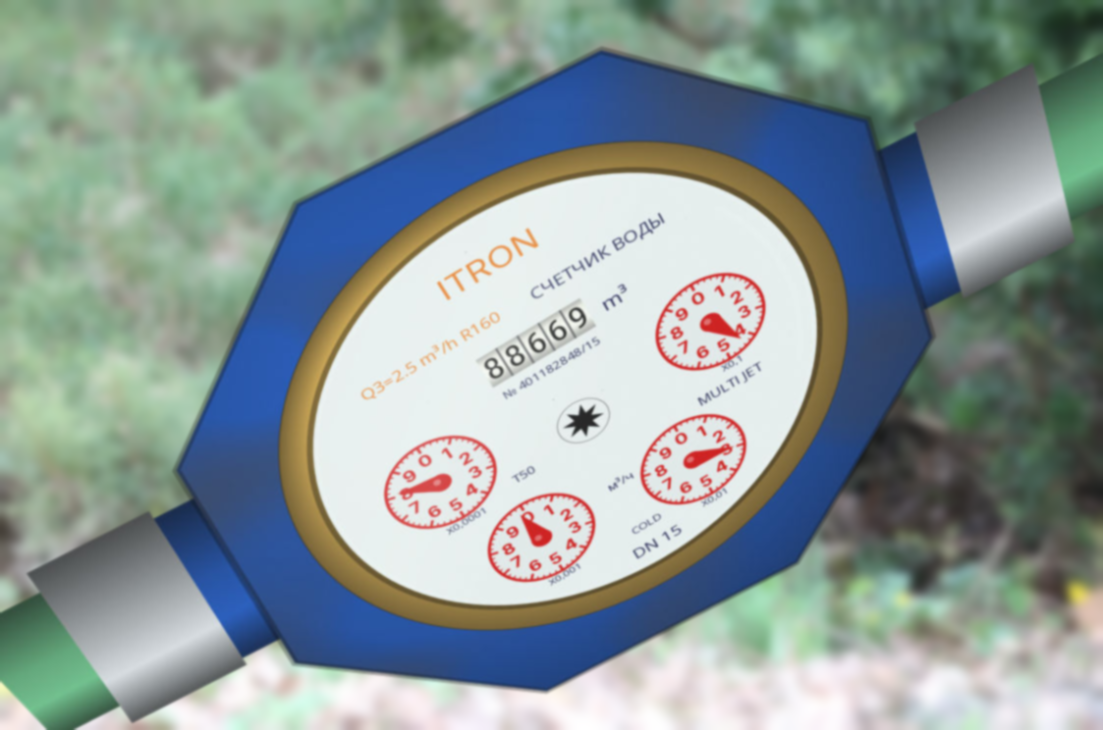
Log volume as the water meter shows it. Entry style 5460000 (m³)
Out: 88669.4298 (m³)
